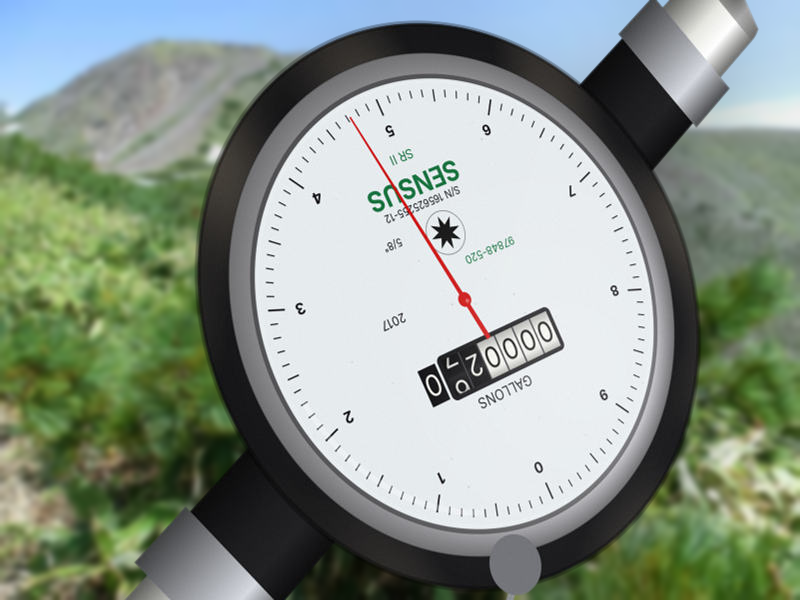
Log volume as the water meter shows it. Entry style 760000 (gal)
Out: 264.7 (gal)
